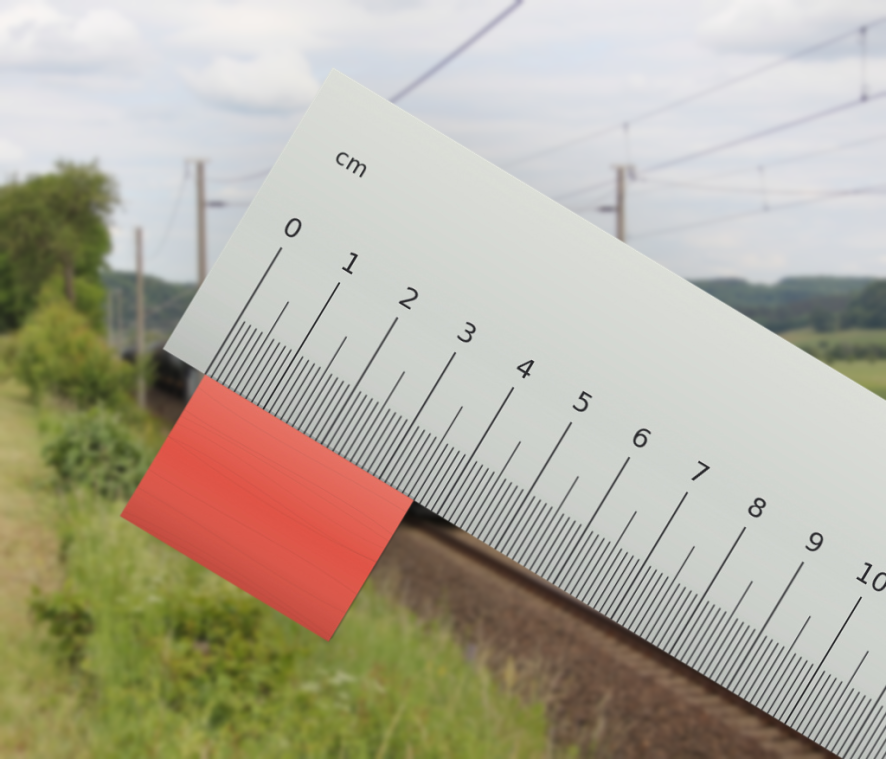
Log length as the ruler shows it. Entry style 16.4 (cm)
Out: 3.6 (cm)
